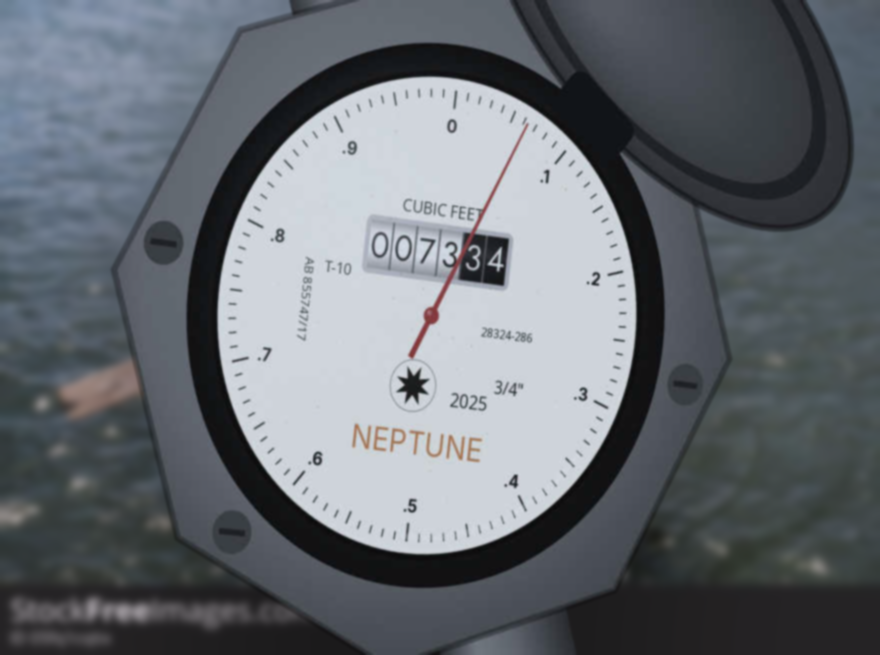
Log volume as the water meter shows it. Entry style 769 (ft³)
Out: 7334.06 (ft³)
